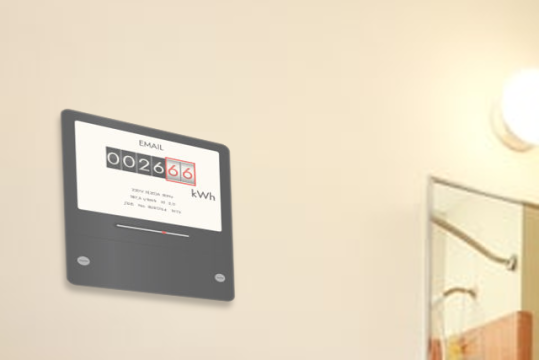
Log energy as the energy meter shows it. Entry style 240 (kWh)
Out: 26.66 (kWh)
